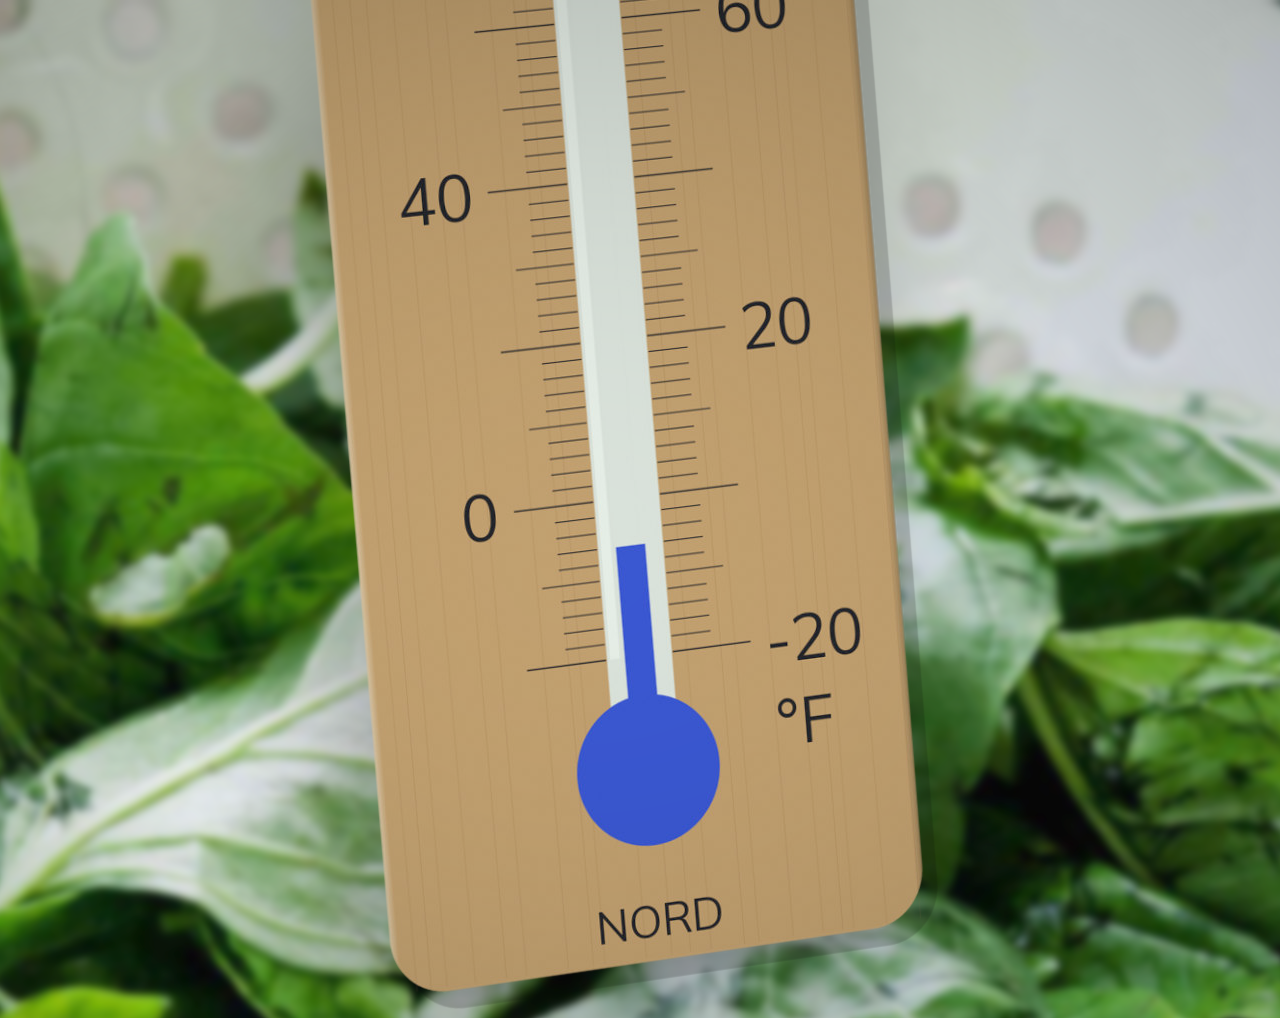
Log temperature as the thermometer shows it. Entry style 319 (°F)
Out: -6 (°F)
